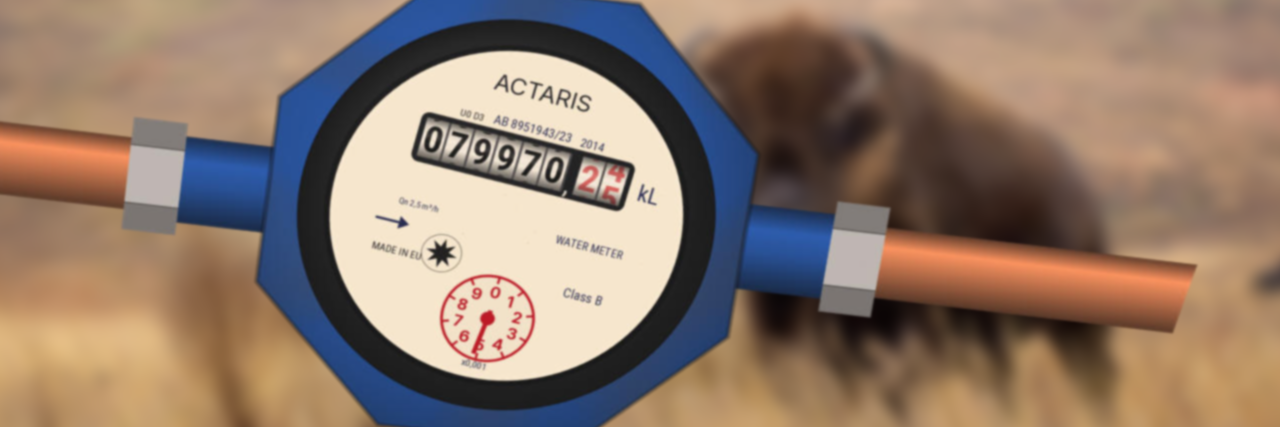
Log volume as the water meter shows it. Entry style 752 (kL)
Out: 79970.245 (kL)
